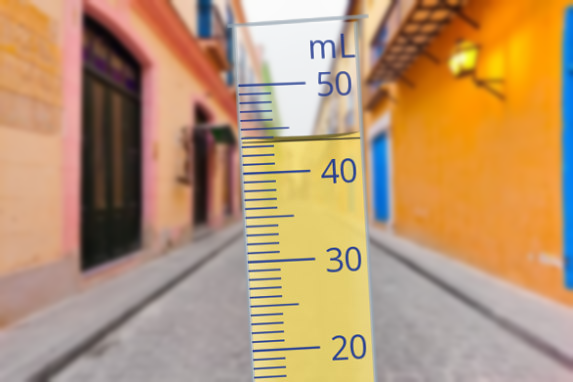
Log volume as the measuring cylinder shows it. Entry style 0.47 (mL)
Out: 43.5 (mL)
